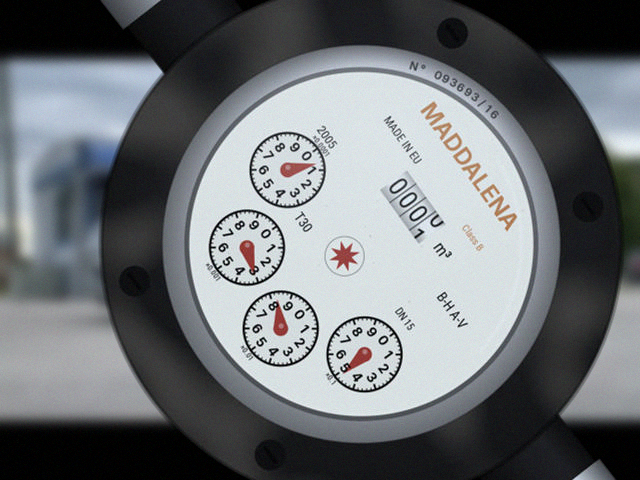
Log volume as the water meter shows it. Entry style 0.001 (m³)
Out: 0.4830 (m³)
